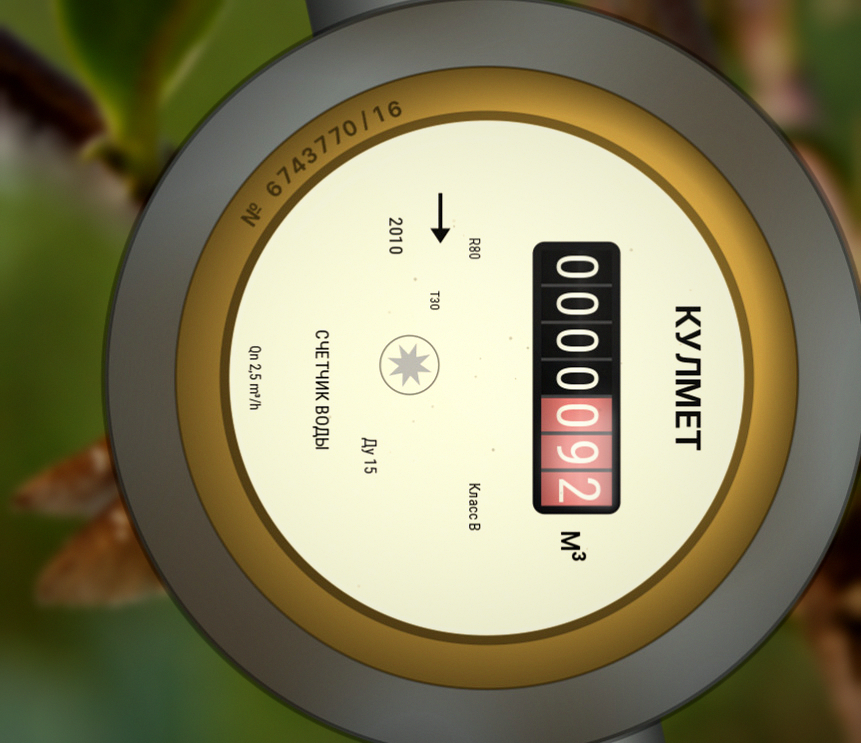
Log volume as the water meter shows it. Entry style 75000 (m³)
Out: 0.092 (m³)
